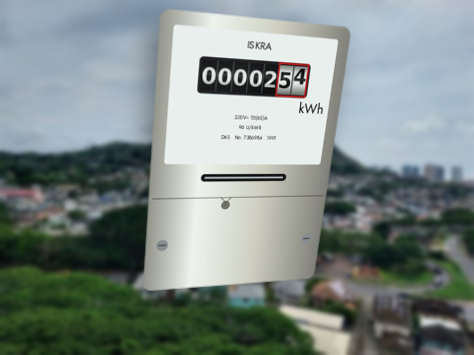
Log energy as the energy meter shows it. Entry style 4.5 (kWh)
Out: 2.54 (kWh)
